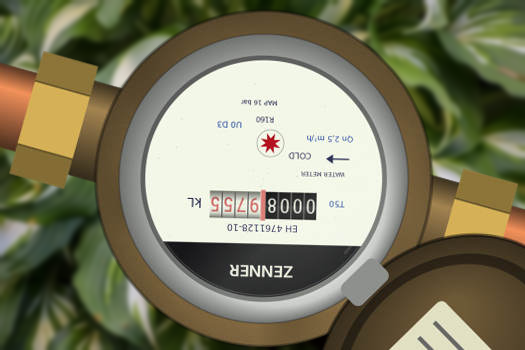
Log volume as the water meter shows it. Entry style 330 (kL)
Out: 8.9755 (kL)
